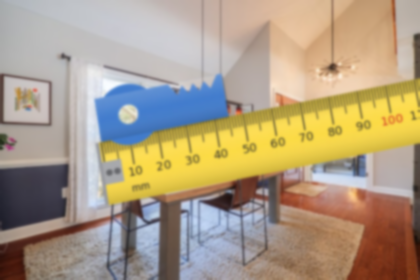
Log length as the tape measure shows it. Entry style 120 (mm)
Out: 45 (mm)
